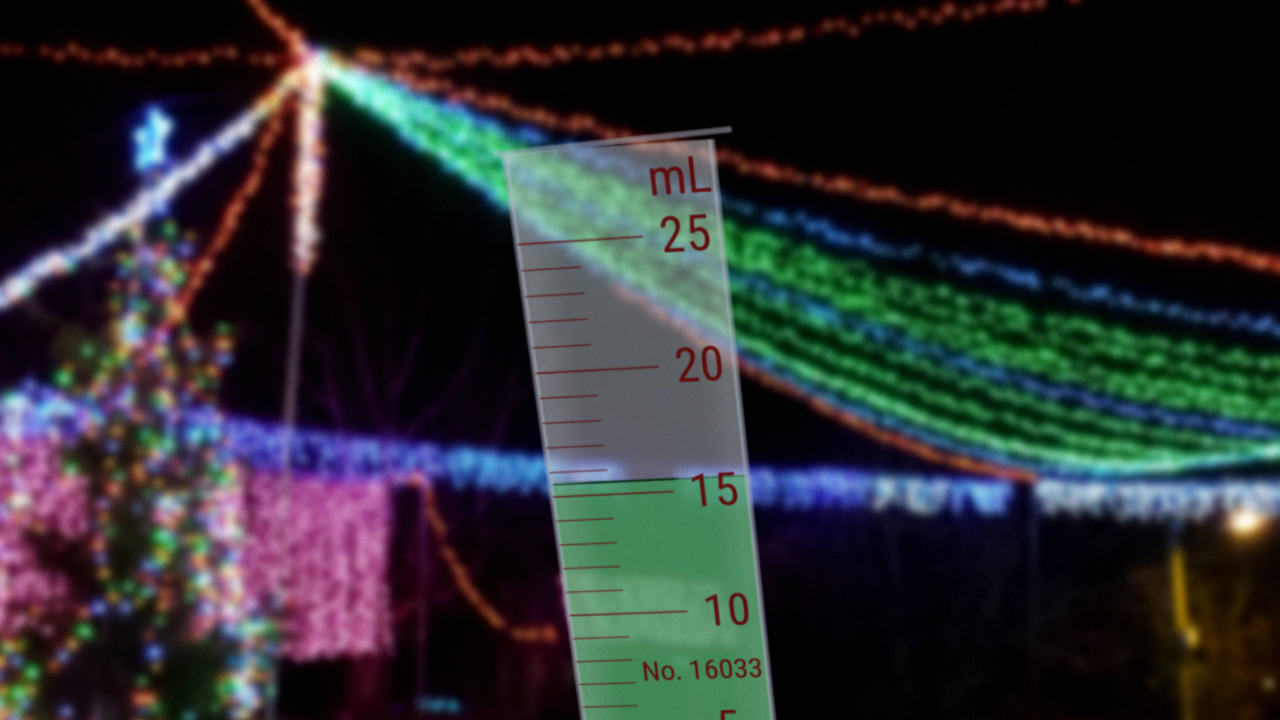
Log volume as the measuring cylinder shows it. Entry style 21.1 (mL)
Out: 15.5 (mL)
